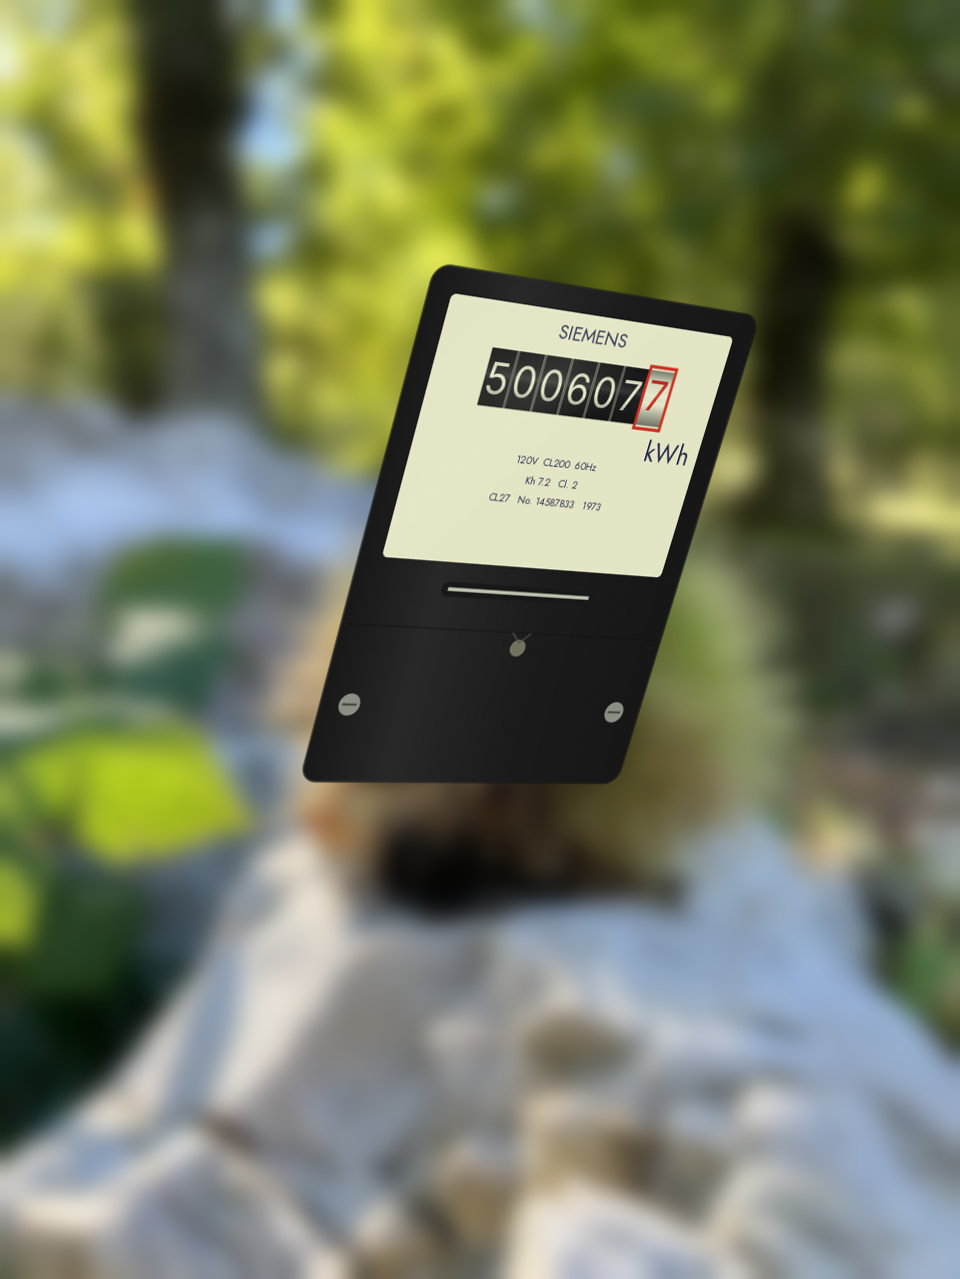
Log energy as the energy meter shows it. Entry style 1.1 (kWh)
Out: 500607.7 (kWh)
